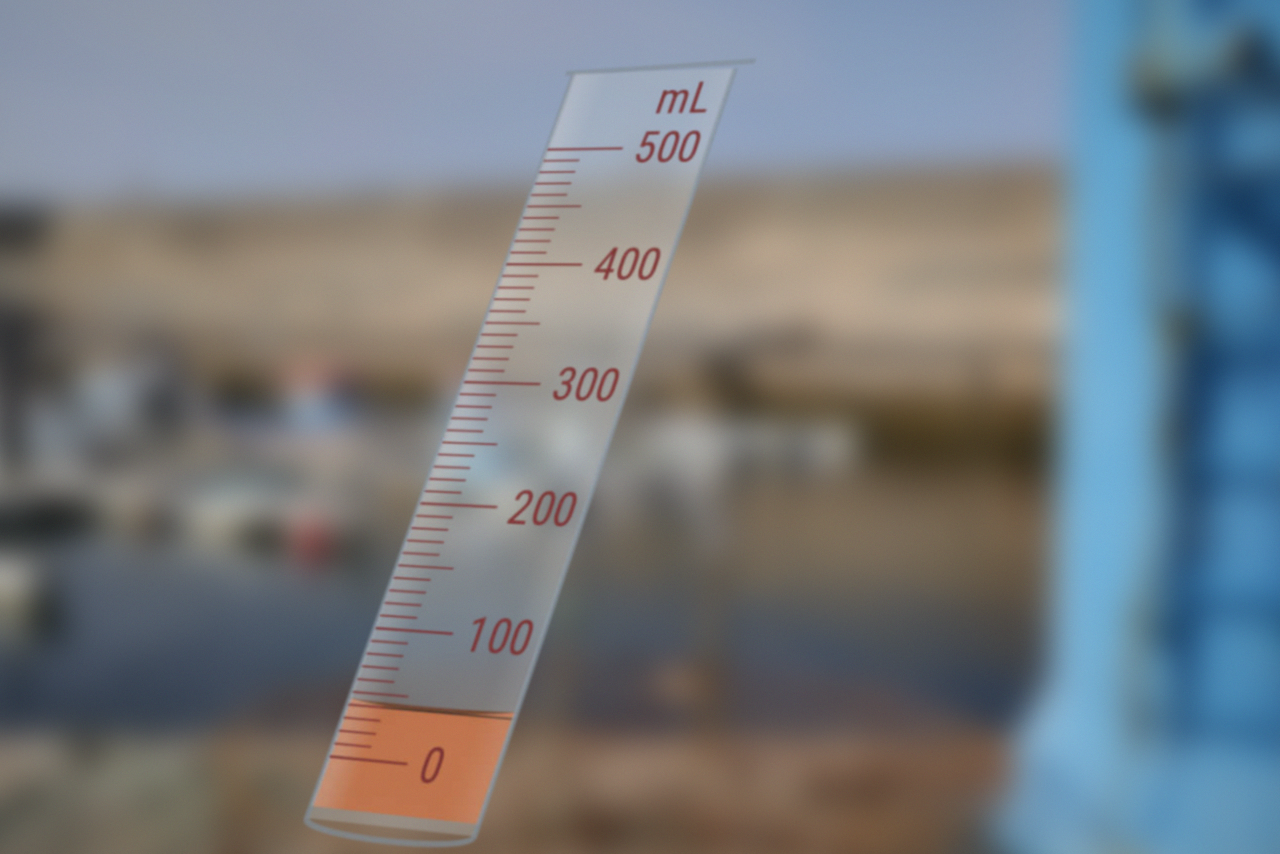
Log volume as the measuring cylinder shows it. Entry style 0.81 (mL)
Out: 40 (mL)
